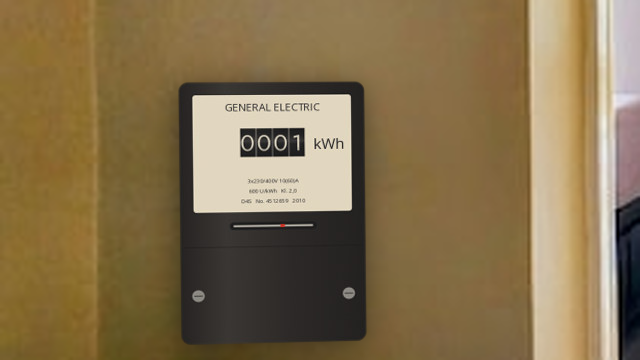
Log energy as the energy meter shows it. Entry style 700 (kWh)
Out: 1 (kWh)
